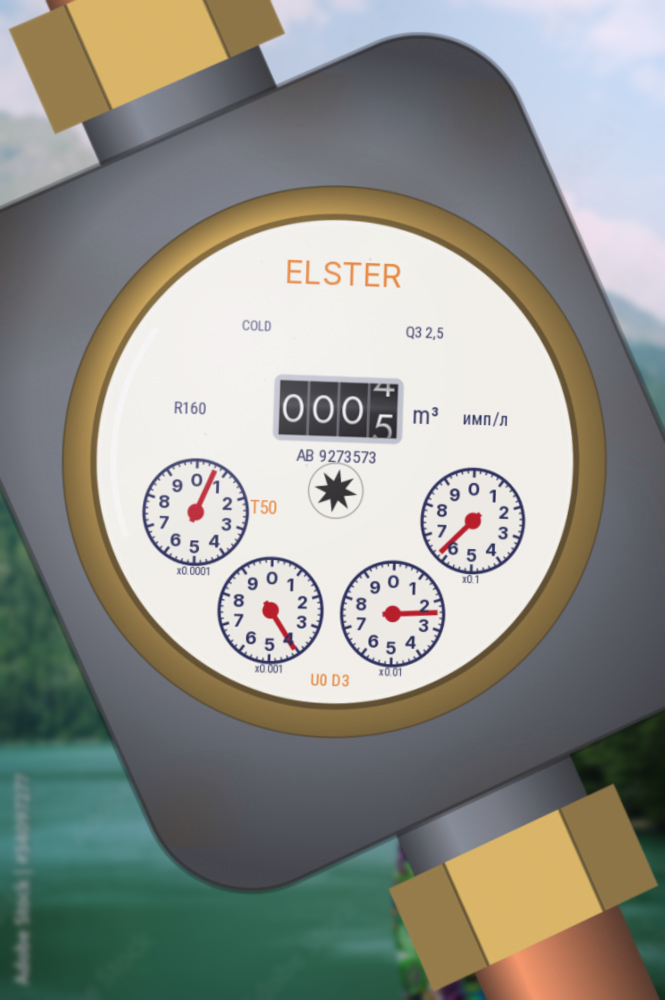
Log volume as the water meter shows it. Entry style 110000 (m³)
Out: 4.6240 (m³)
